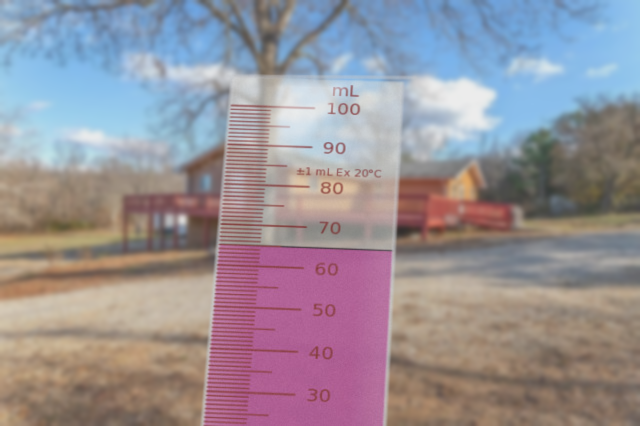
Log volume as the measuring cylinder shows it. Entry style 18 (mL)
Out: 65 (mL)
